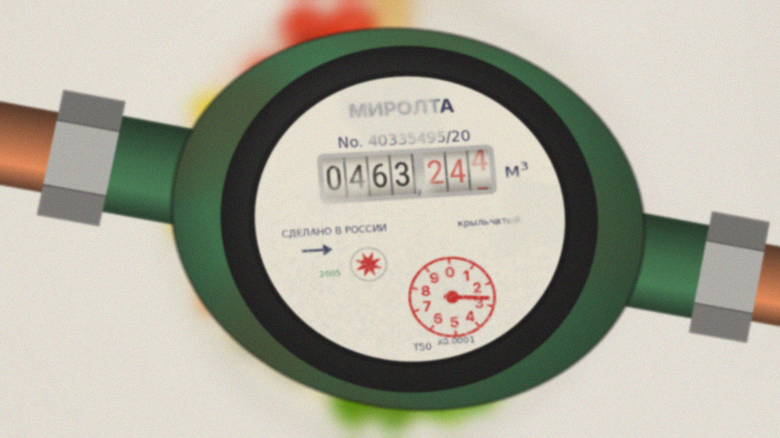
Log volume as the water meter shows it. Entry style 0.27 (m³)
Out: 463.2442 (m³)
